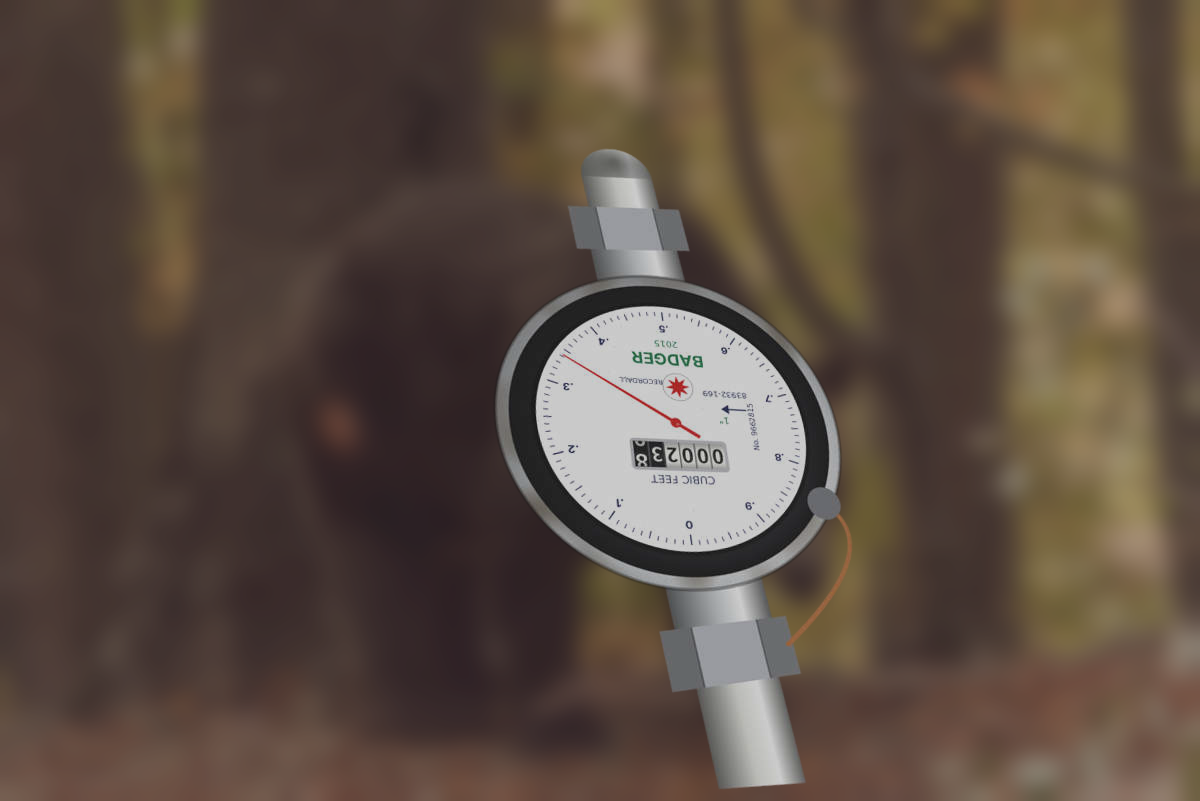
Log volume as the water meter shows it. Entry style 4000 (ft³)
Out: 238.34 (ft³)
